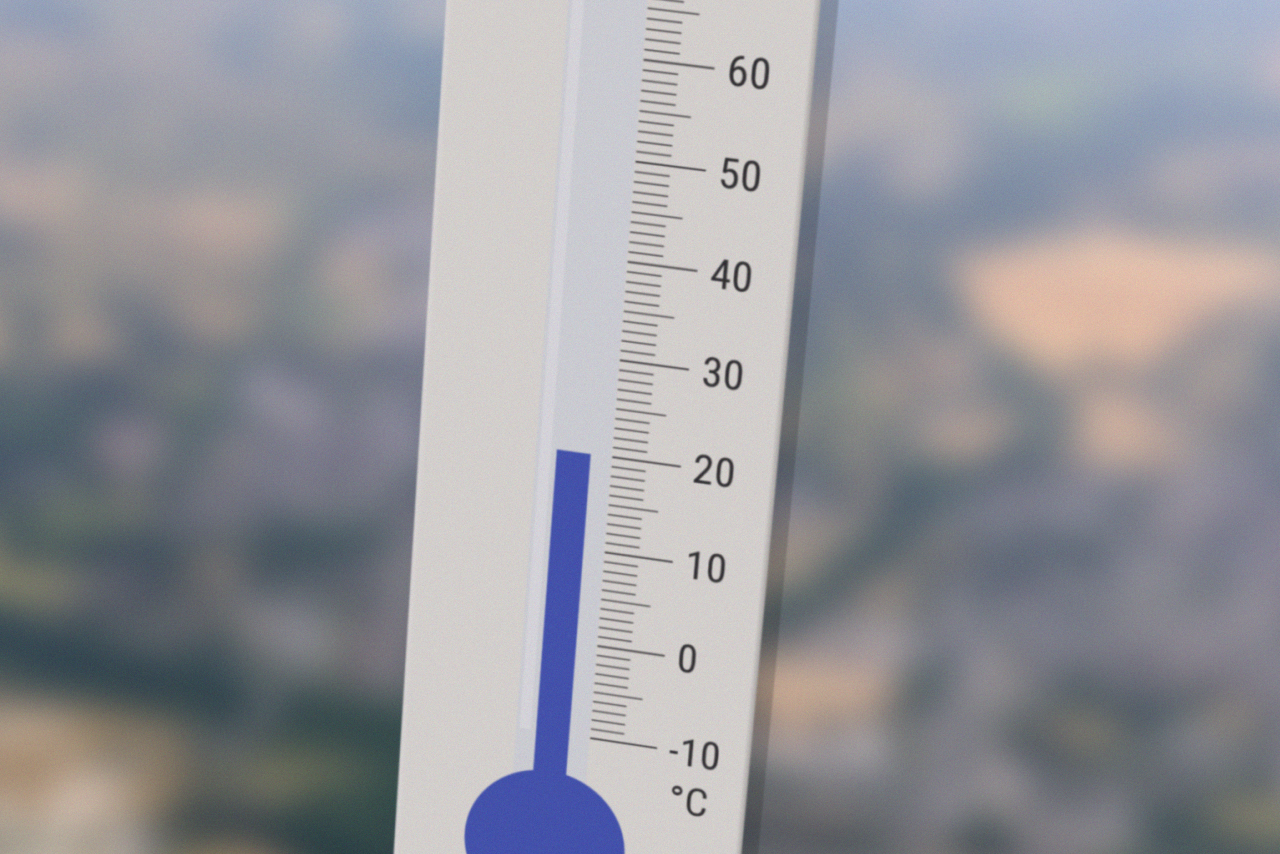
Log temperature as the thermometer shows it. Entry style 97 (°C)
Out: 20 (°C)
